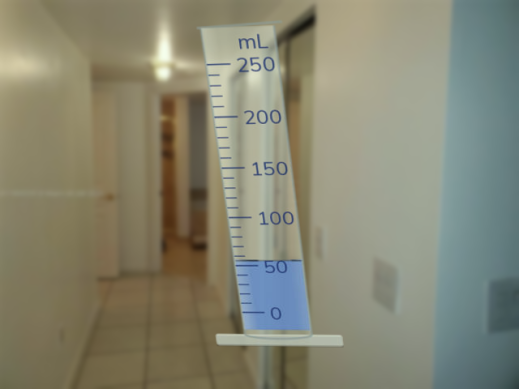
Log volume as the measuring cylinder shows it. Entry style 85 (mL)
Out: 55 (mL)
